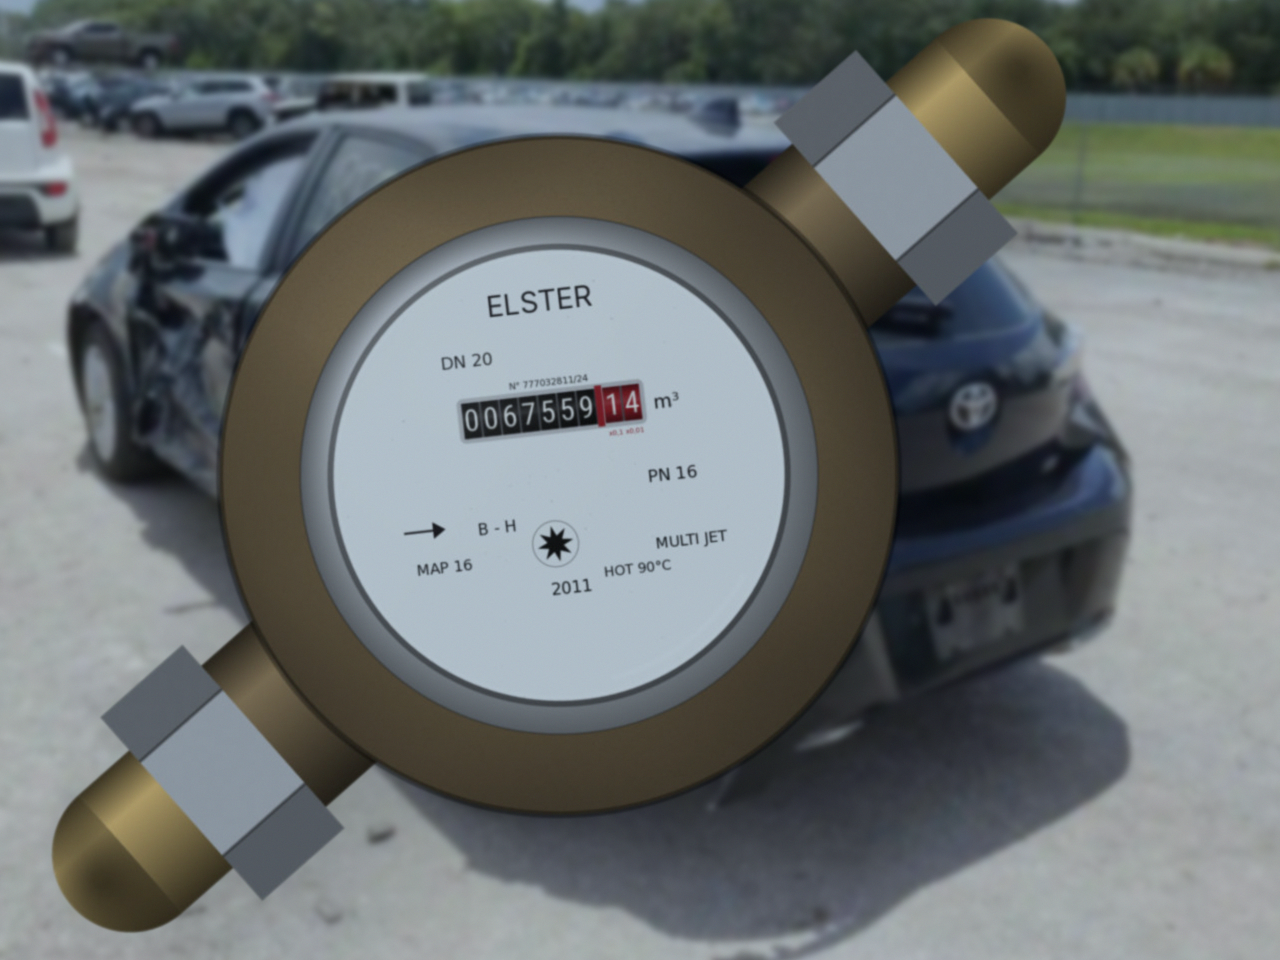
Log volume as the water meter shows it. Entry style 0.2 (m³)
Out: 67559.14 (m³)
